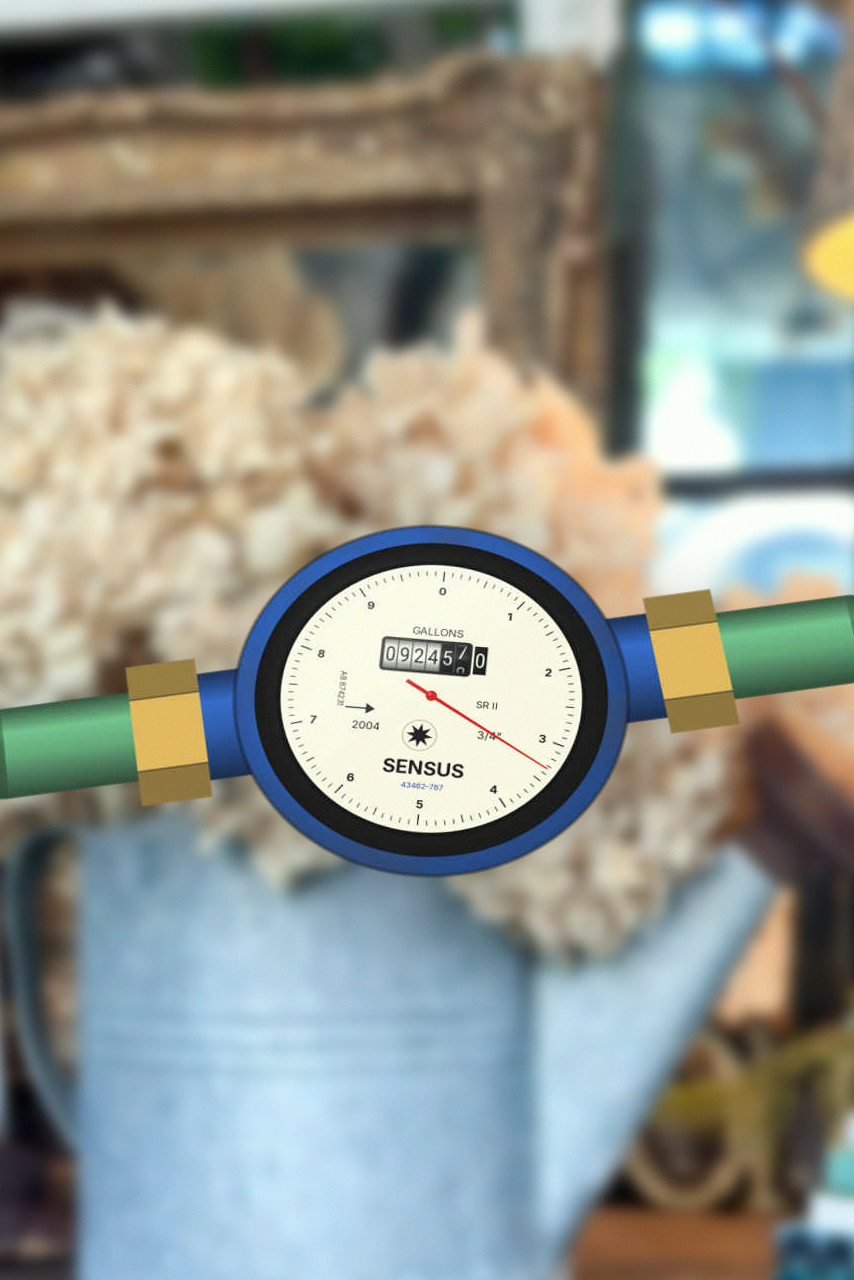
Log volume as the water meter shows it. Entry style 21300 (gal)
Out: 924573.3 (gal)
